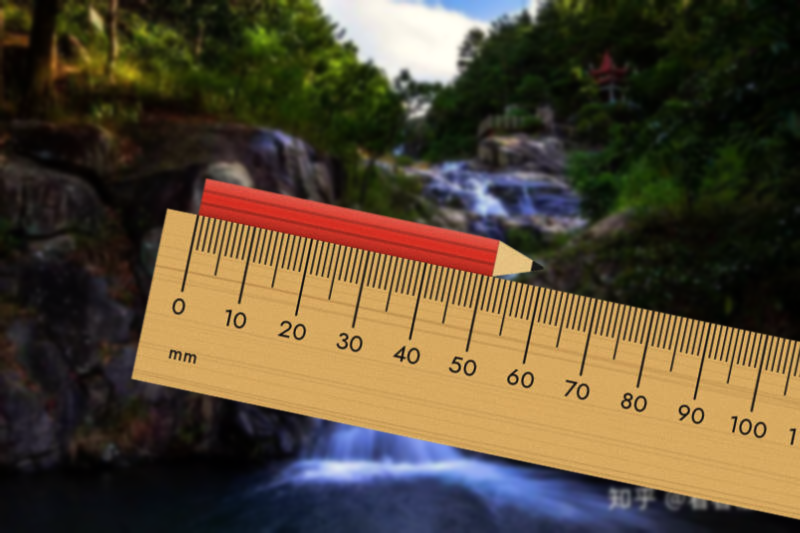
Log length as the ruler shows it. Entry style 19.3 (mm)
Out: 60 (mm)
